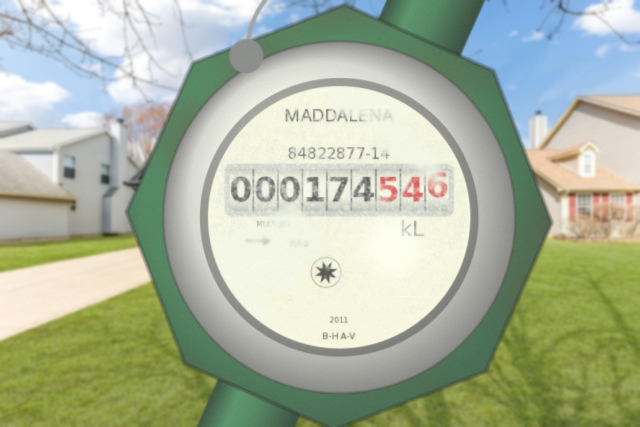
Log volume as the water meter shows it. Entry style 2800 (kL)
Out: 174.546 (kL)
